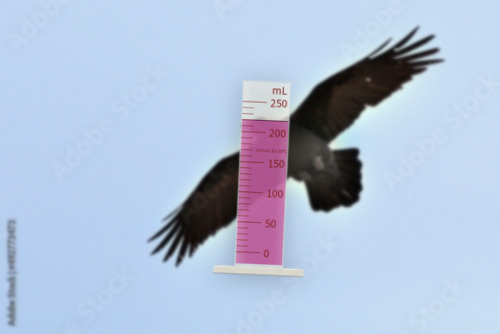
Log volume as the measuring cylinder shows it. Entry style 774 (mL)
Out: 220 (mL)
